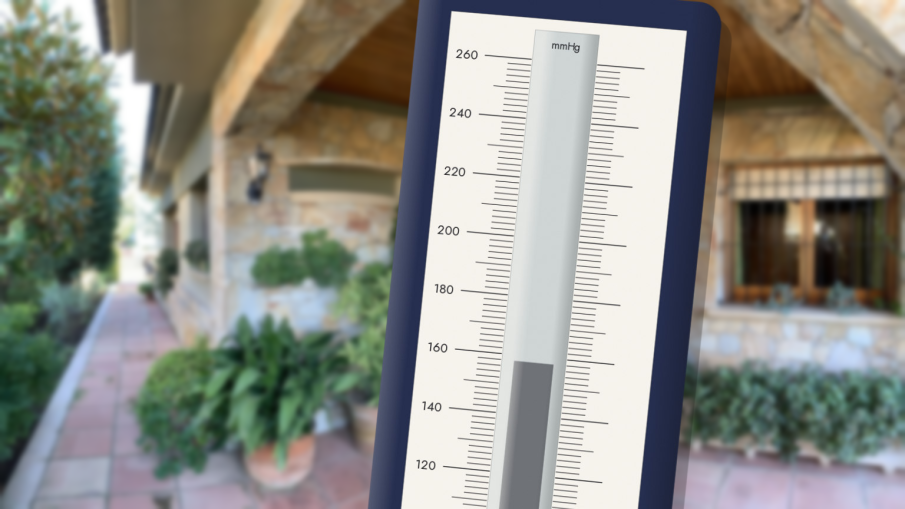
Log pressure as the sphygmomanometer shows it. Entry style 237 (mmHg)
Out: 158 (mmHg)
